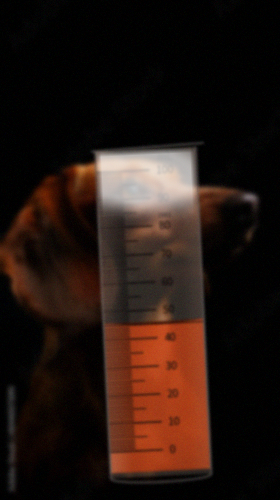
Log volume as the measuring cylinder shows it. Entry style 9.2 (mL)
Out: 45 (mL)
